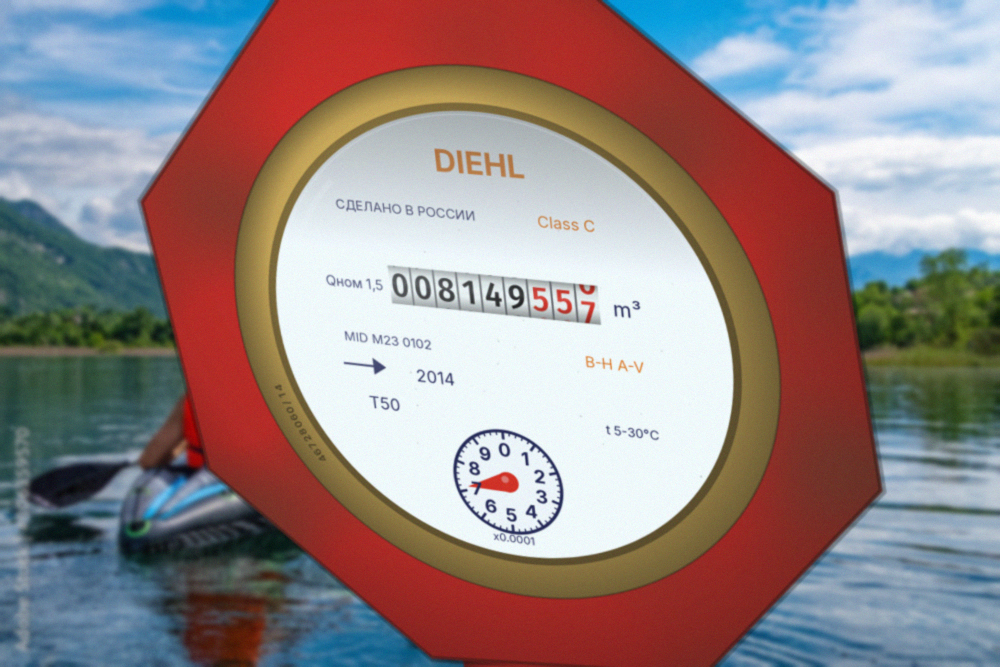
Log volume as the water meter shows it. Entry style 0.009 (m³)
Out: 8149.5567 (m³)
